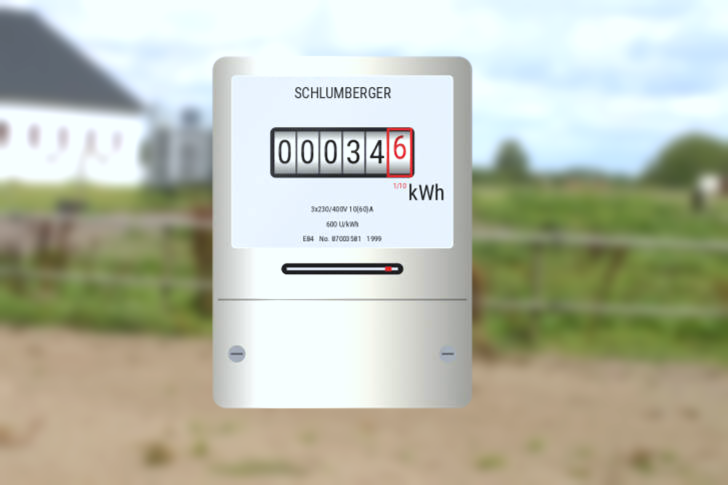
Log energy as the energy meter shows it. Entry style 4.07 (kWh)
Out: 34.6 (kWh)
